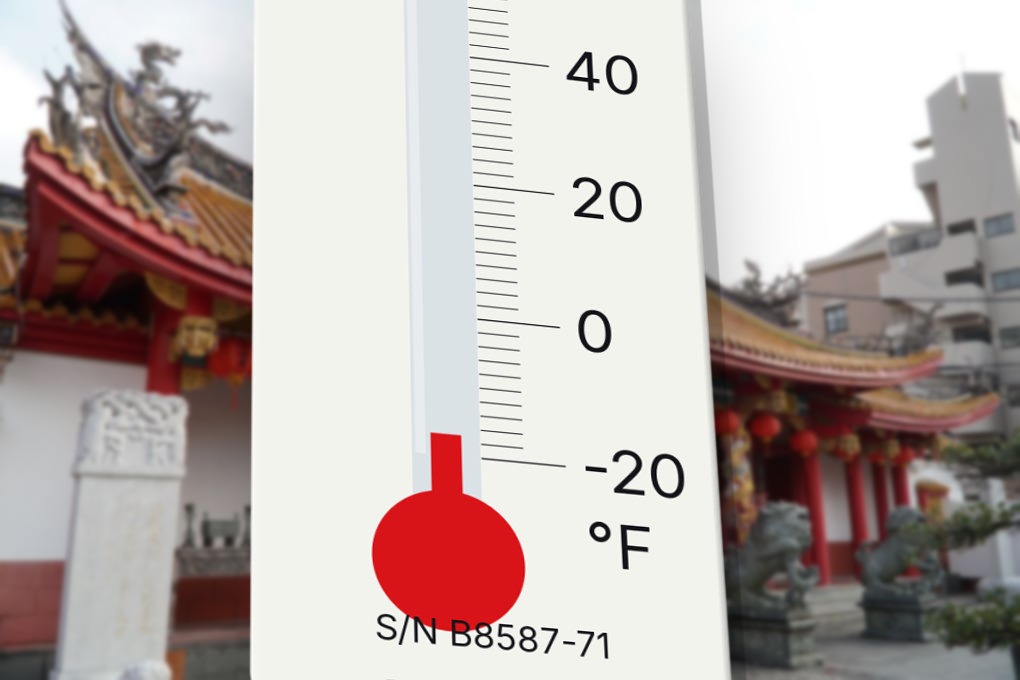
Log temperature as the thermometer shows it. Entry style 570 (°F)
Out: -17 (°F)
